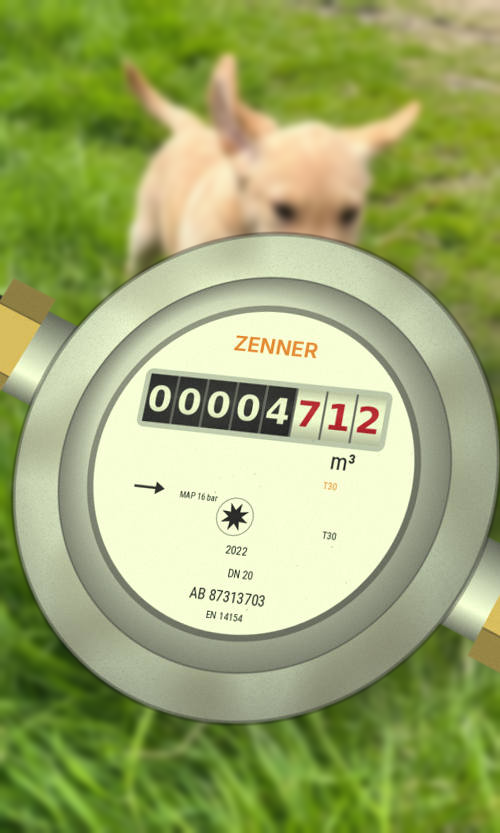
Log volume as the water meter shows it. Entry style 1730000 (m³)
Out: 4.712 (m³)
